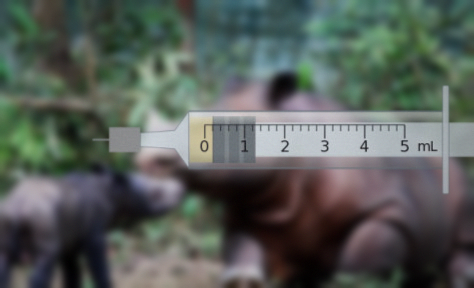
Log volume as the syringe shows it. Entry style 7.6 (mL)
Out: 0.2 (mL)
